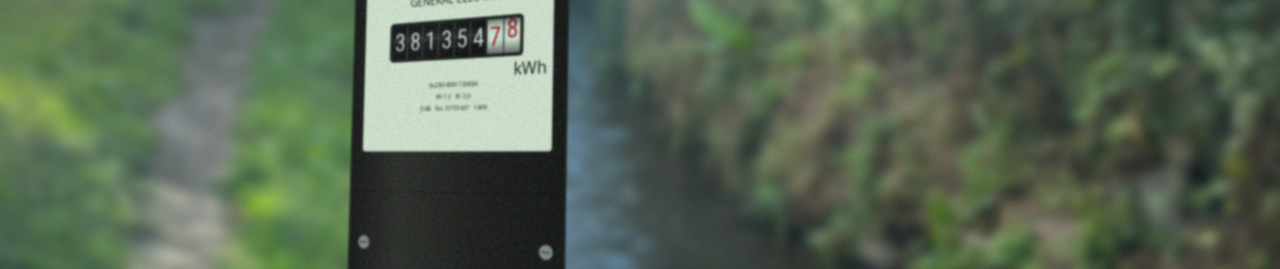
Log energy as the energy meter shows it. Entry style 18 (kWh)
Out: 381354.78 (kWh)
